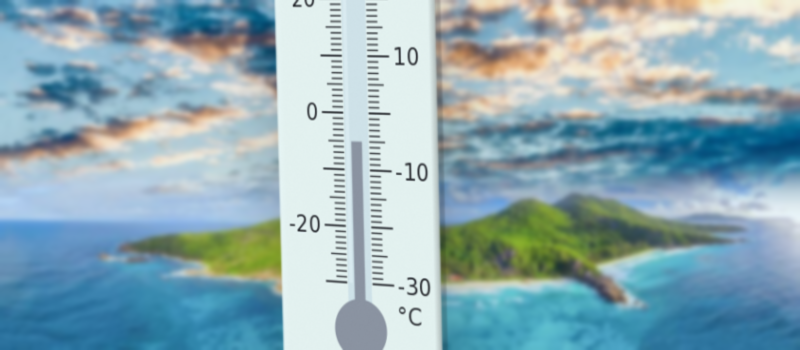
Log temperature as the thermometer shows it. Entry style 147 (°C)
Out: -5 (°C)
